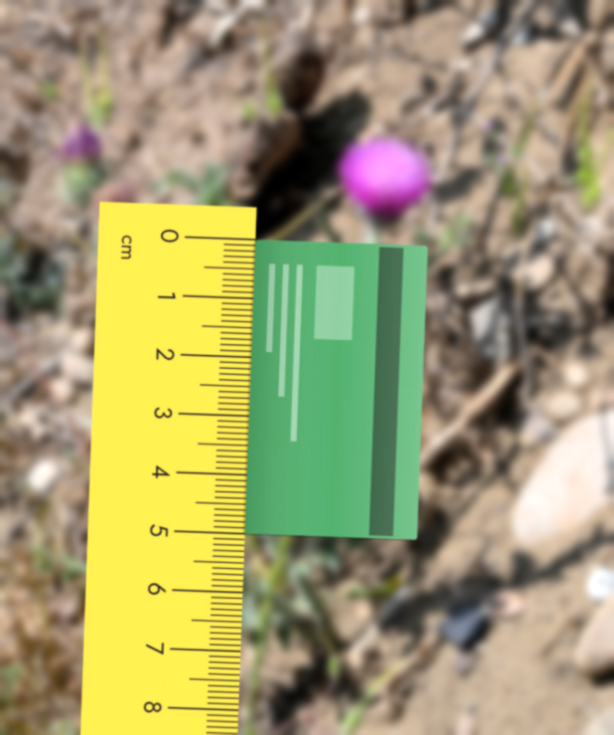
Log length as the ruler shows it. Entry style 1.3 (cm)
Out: 5 (cm)
